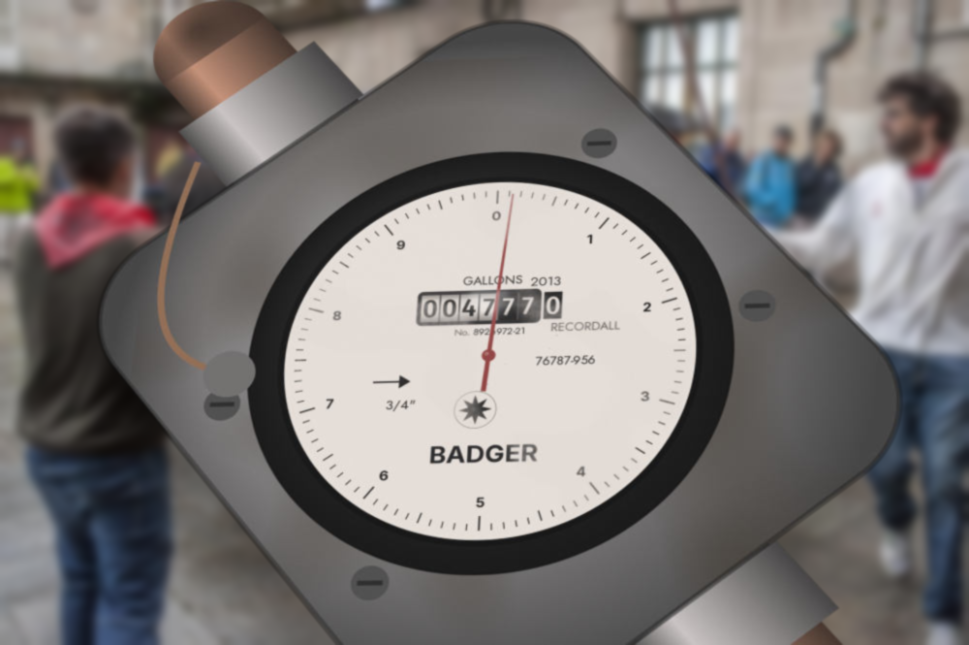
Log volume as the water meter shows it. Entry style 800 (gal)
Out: 47770.1 (gal)
